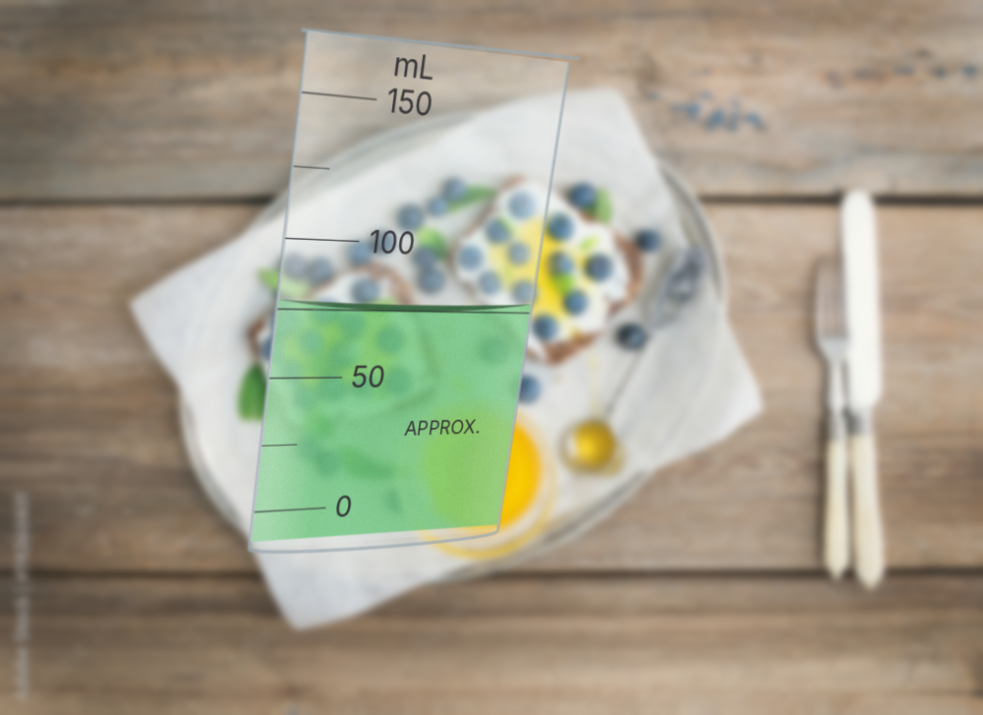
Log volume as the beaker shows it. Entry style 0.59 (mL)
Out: 75 (mL)
